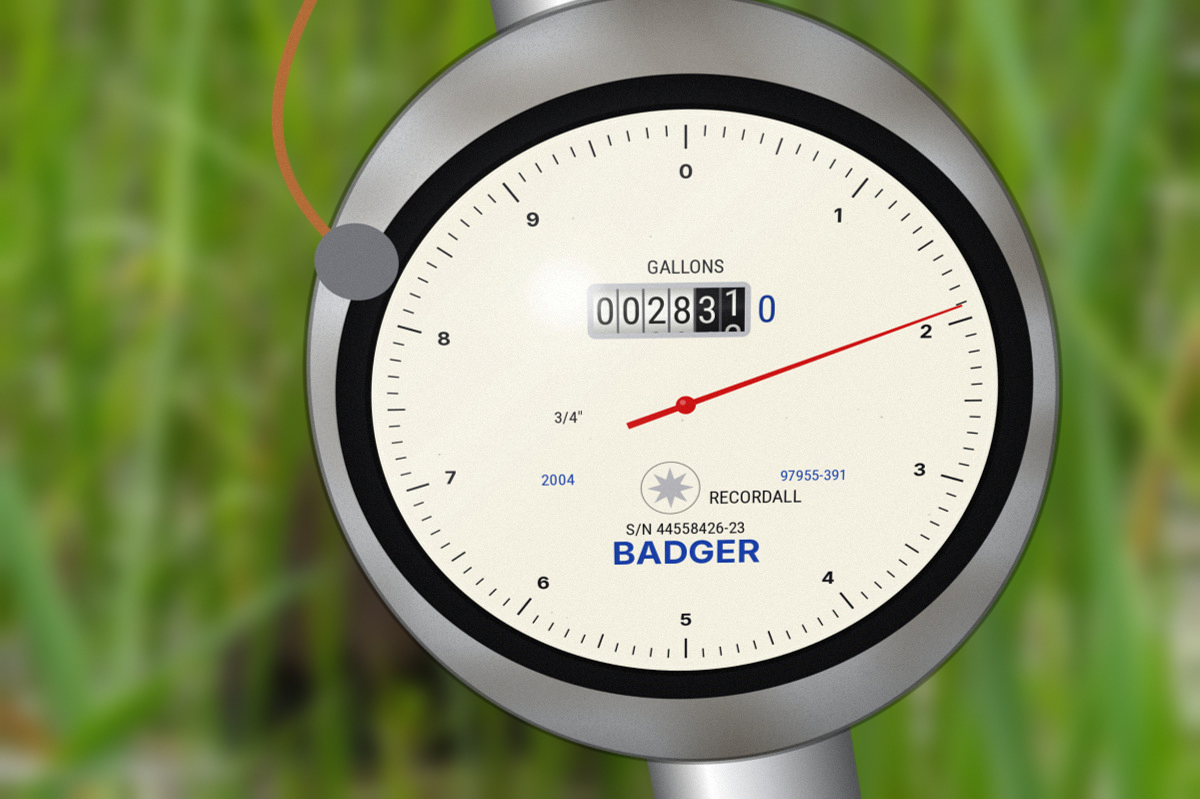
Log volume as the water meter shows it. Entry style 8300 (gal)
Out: 28311.9 (gal)
